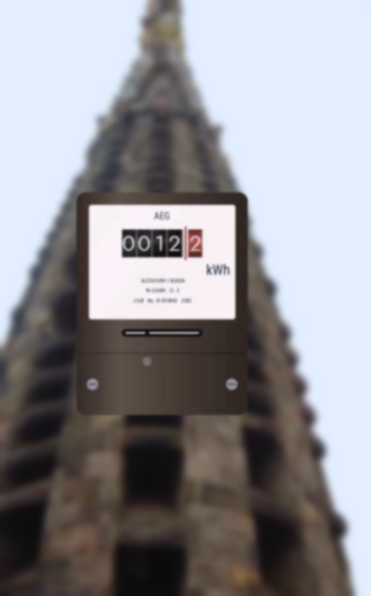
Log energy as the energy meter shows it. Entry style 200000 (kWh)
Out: 12.2 (kWh)
